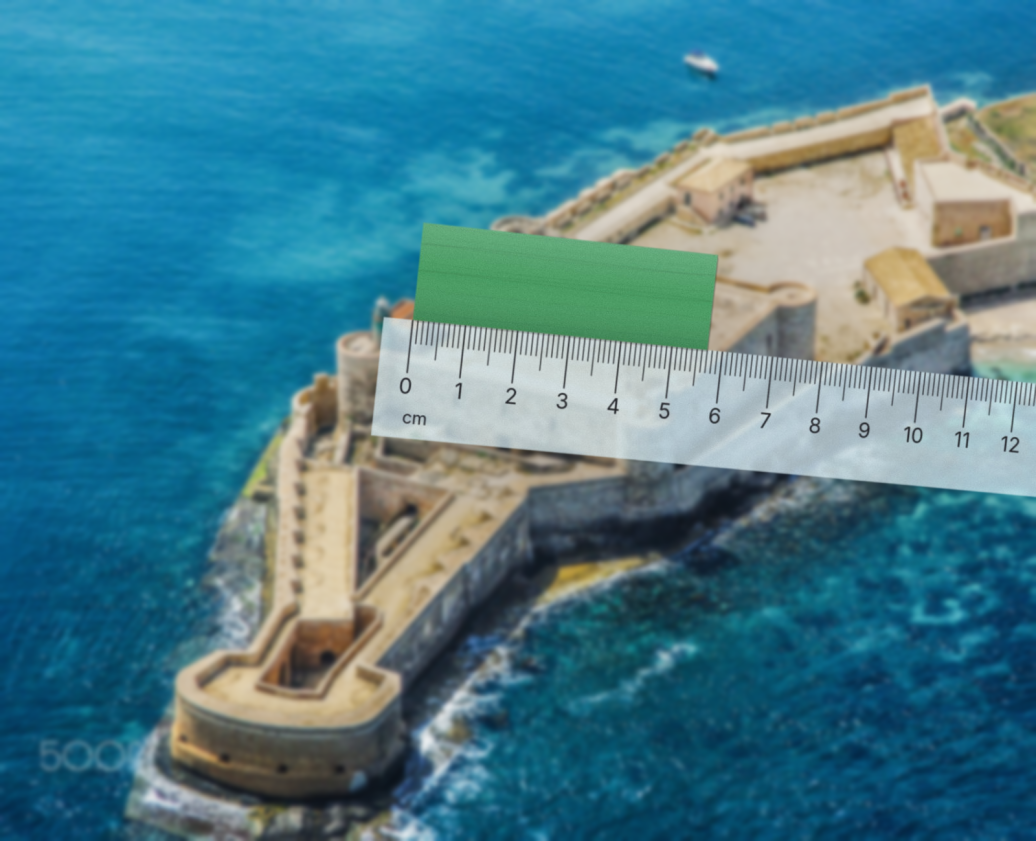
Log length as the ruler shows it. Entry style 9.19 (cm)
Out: 5.7 (cm)
